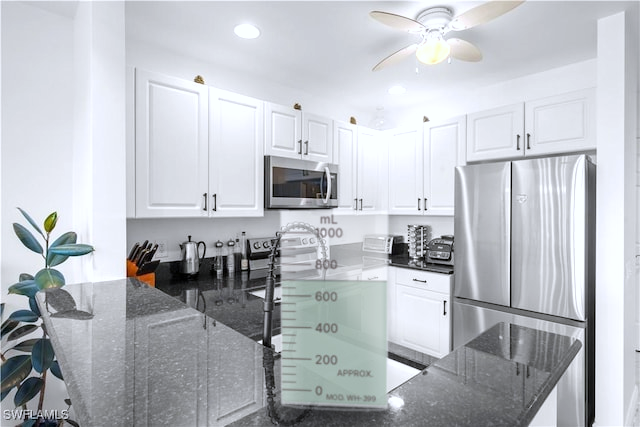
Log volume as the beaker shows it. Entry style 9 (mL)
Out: 700 (mL)
